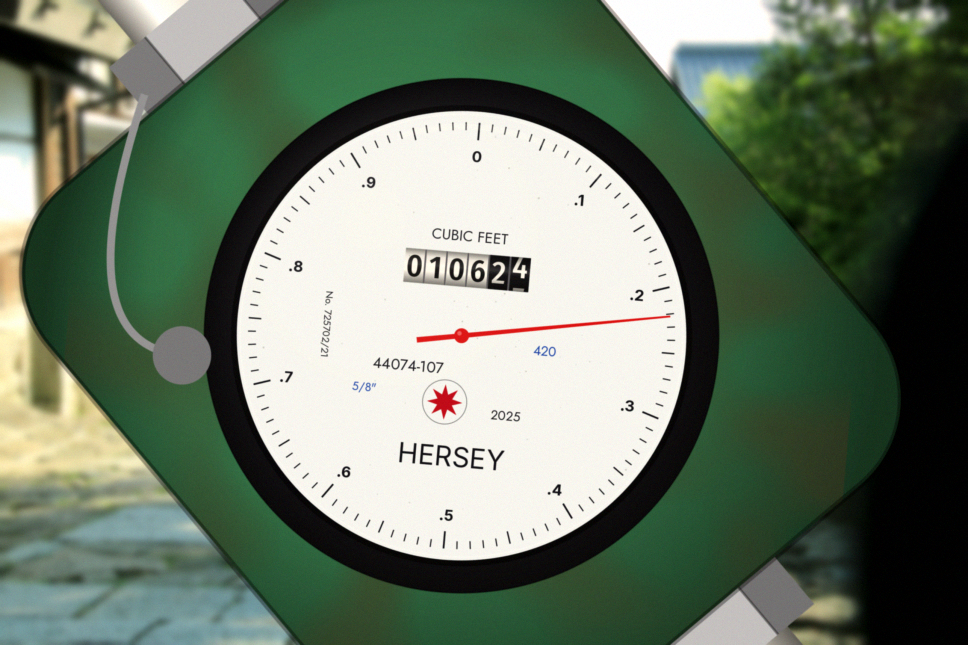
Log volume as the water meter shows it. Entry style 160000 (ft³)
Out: 10624.22 (ft³)
